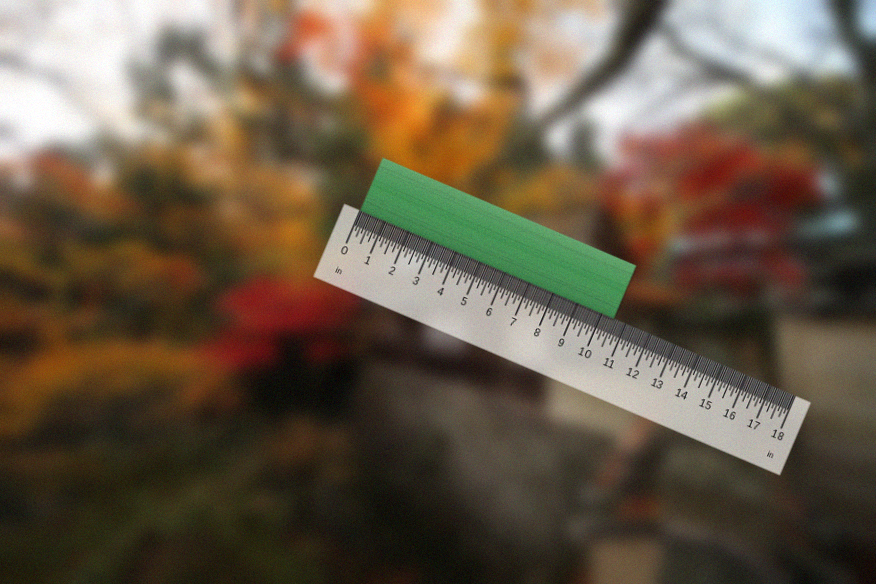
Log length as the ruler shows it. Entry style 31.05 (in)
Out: 10.5 (in)
